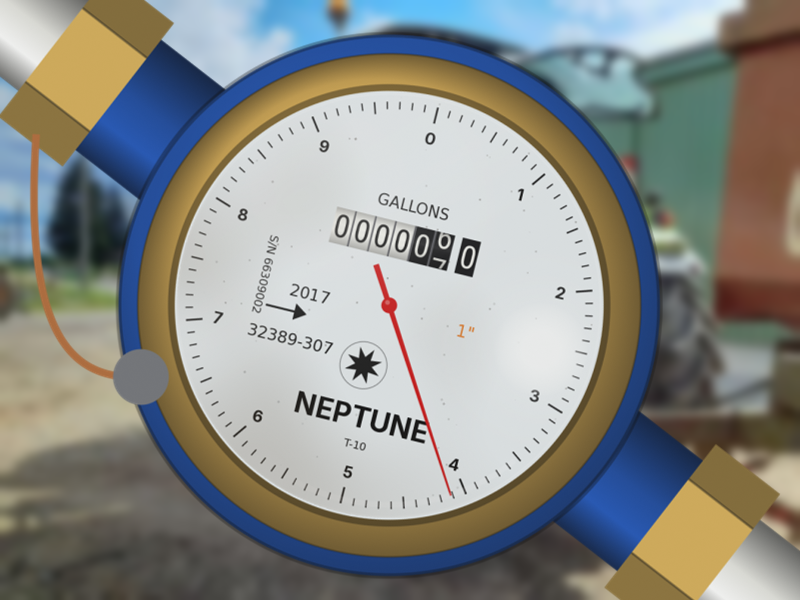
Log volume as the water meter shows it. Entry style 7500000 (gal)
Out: 64.1 (gal)
